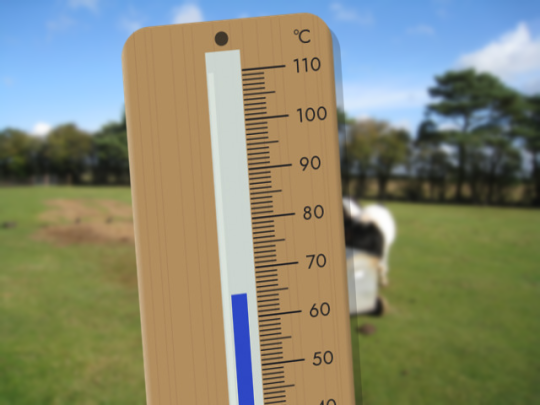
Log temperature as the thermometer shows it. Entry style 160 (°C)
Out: 65 (°C)
